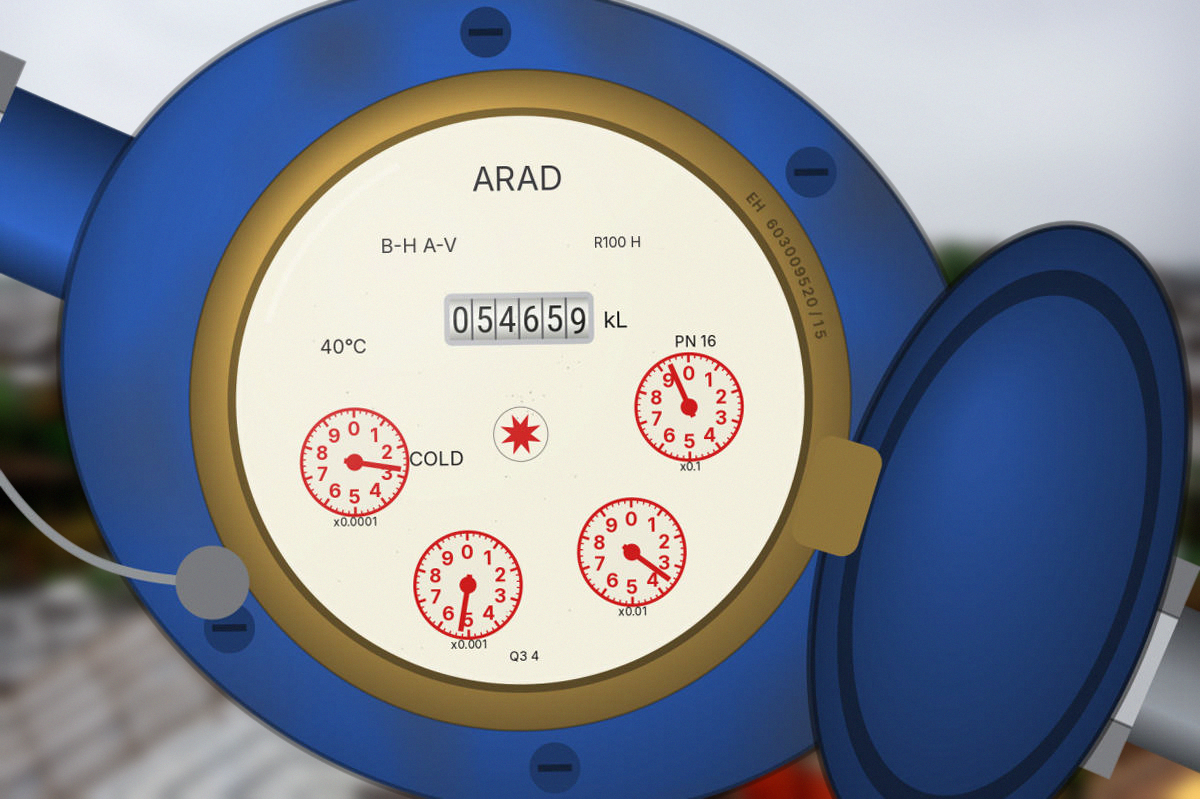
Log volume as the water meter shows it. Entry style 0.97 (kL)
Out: 54658.9352 (kL)
